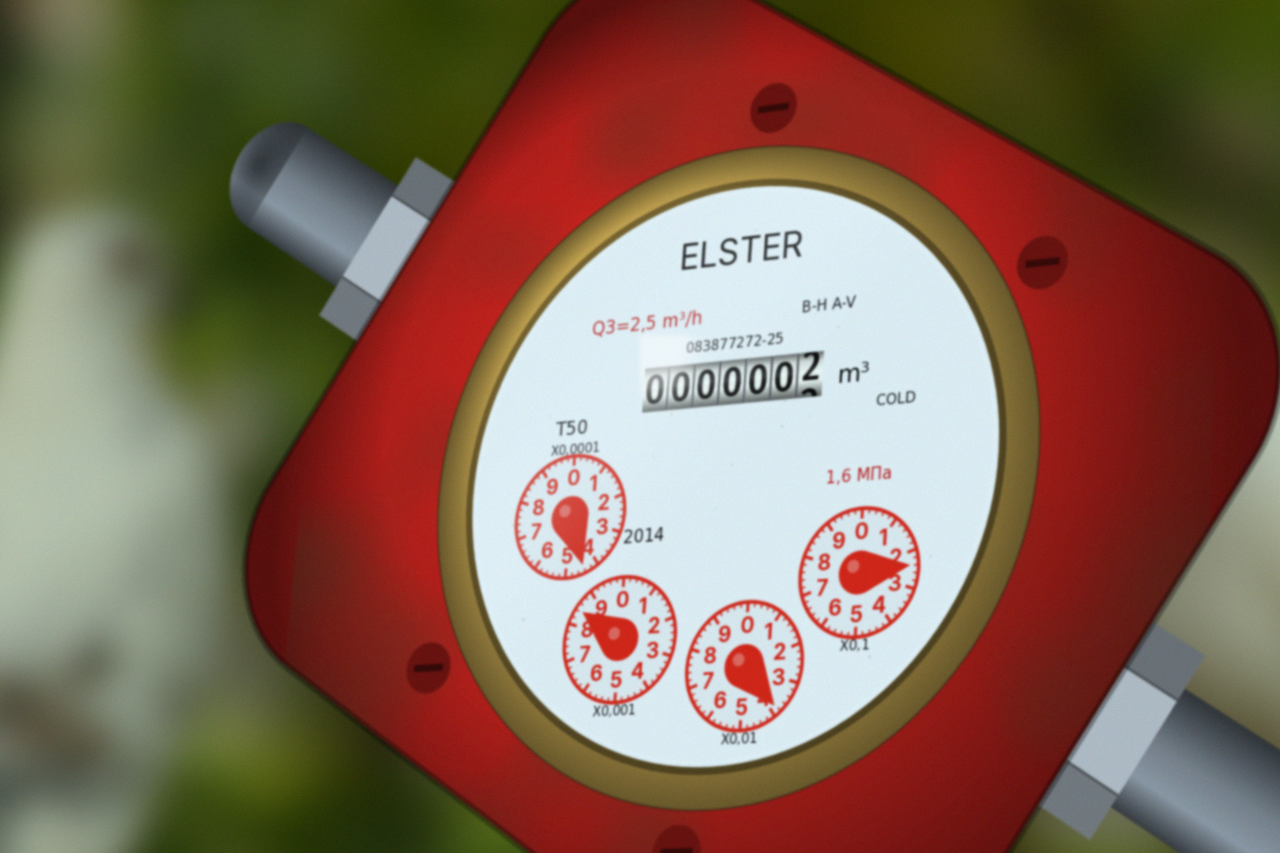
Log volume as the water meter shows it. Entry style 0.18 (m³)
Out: 2.2384 (m³)
